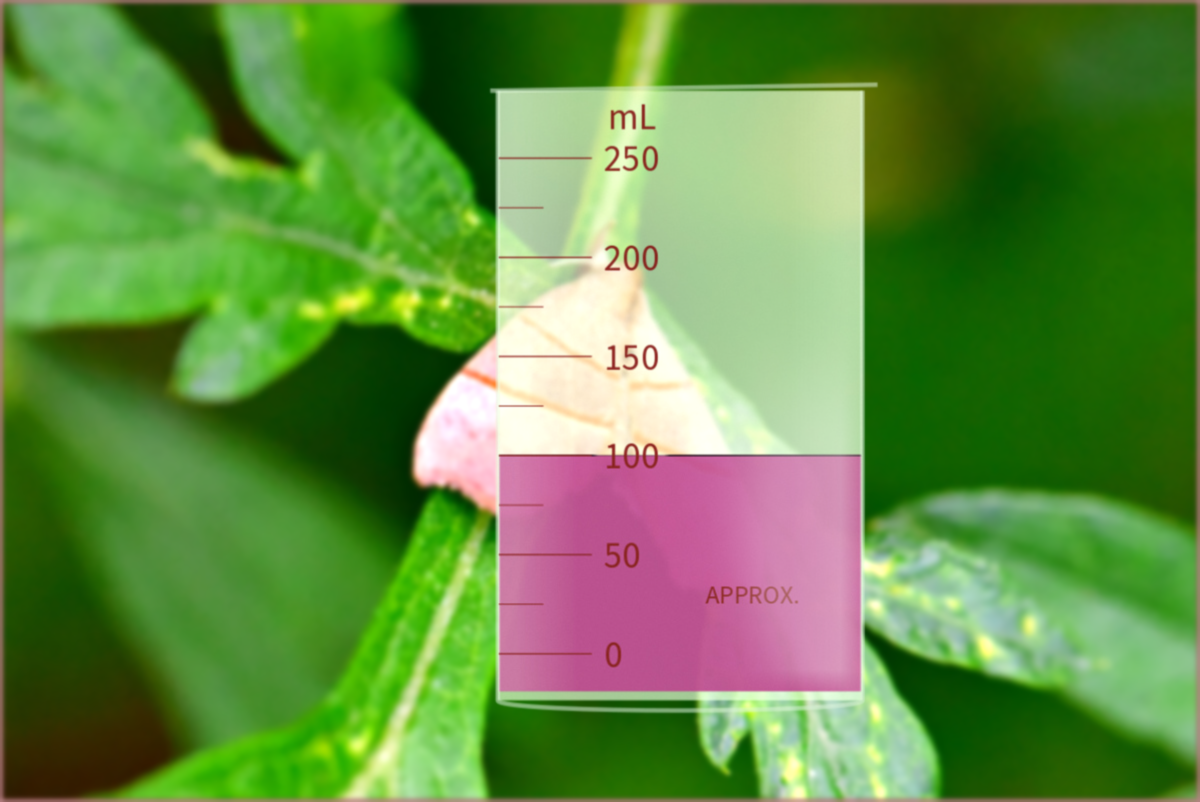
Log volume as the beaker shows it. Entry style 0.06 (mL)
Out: 100 (mL)
